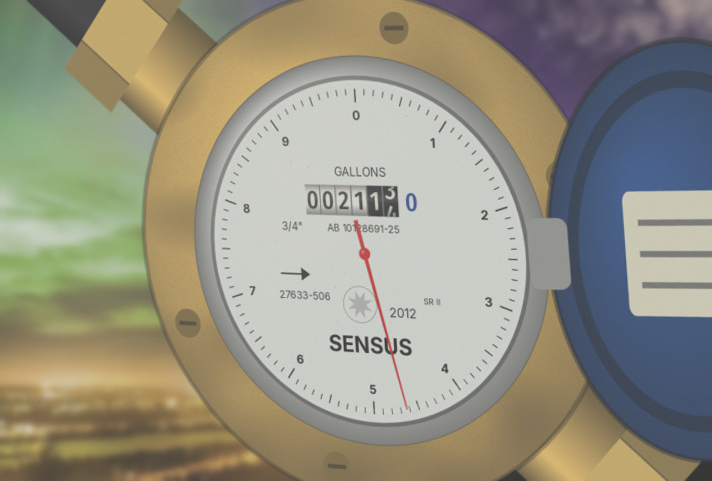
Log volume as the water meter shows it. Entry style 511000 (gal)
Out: 21134.6 (gal)
